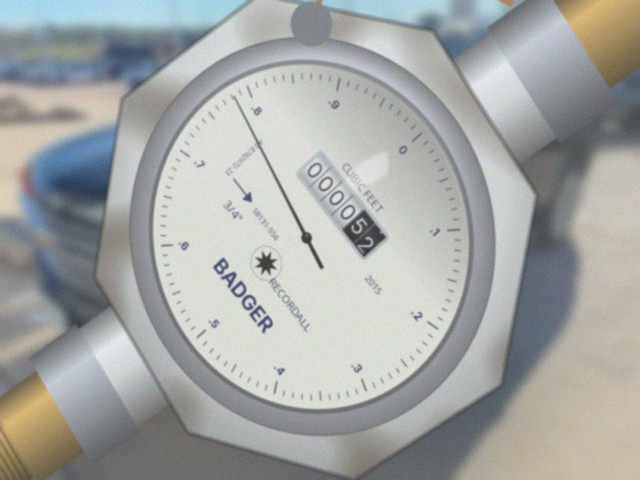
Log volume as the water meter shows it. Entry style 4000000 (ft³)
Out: 51.78 (ft³)
